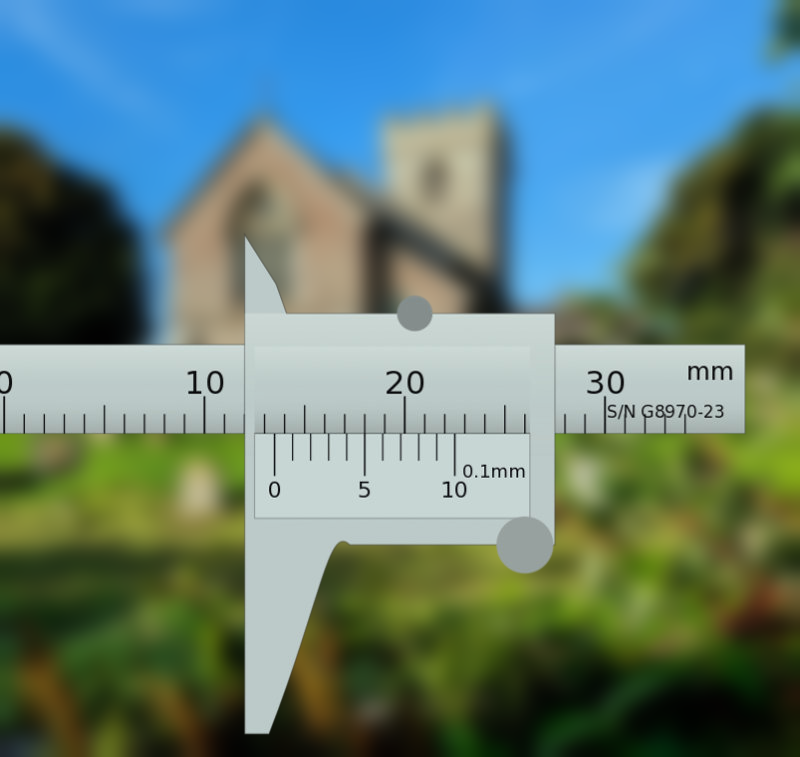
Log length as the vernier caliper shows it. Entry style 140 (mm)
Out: 13.5 (mm)
